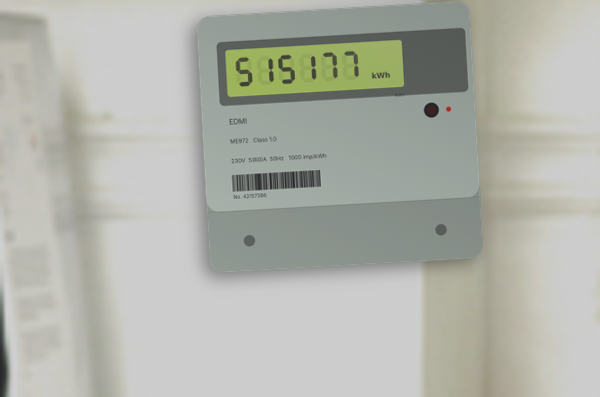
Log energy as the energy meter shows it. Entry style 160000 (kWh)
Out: 515177 (kWh)
